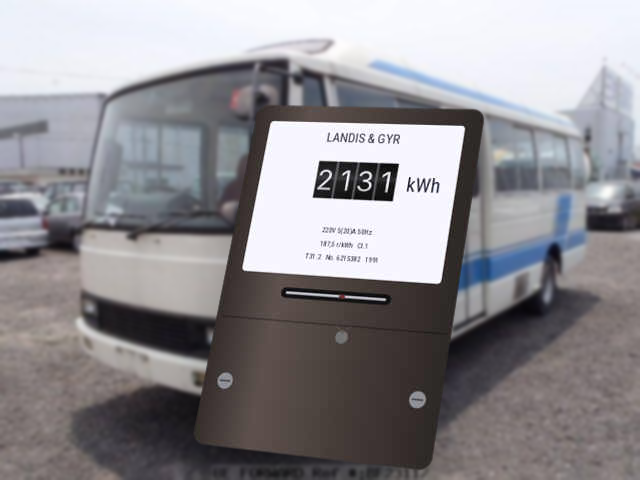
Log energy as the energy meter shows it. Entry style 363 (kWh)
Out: 2131 (kWh)
